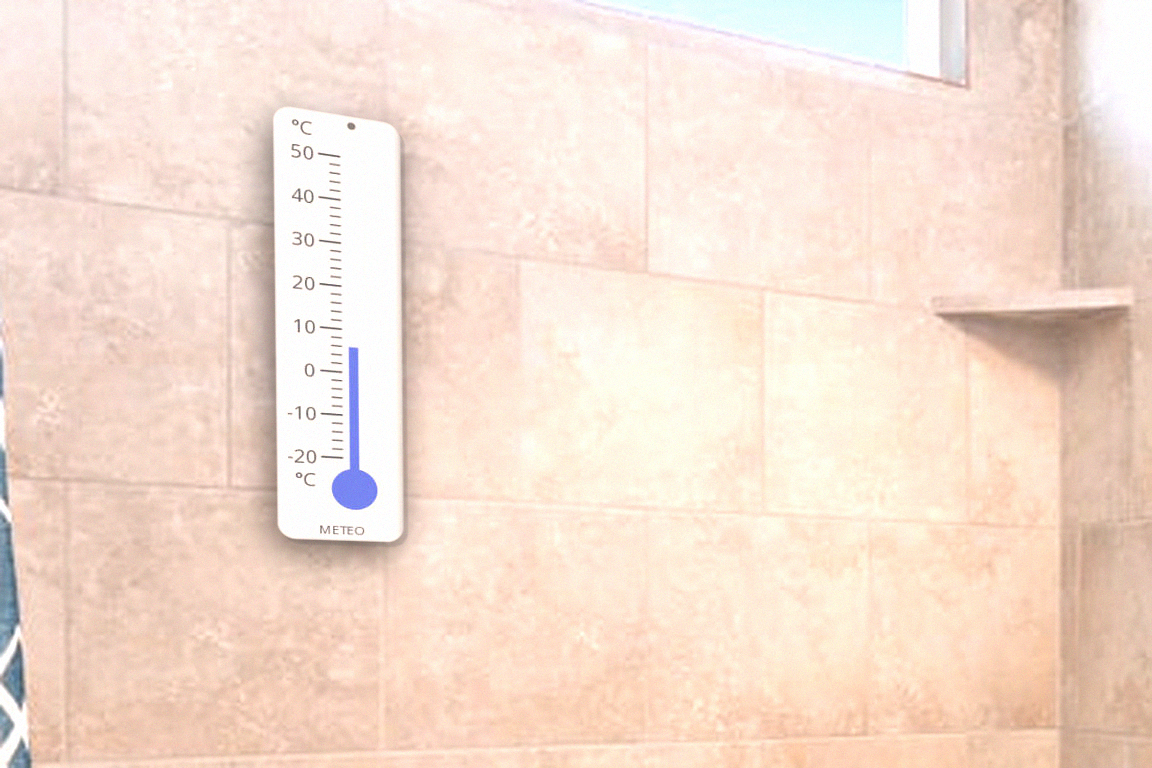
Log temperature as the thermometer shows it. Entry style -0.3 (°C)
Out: 6 (°C)
